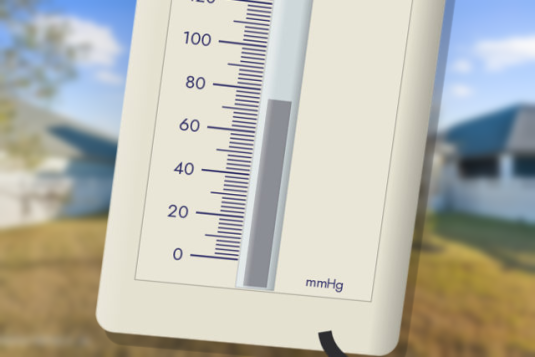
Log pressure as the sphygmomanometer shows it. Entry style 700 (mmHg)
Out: 76 (mmHg)
